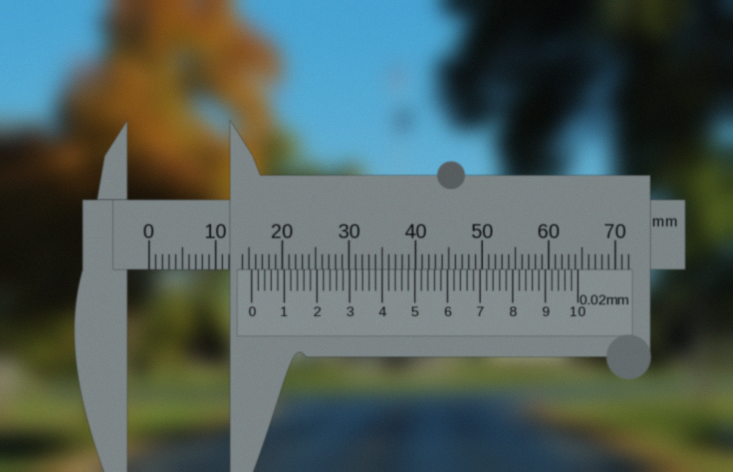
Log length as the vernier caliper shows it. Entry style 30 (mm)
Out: 15.4 (mm)
